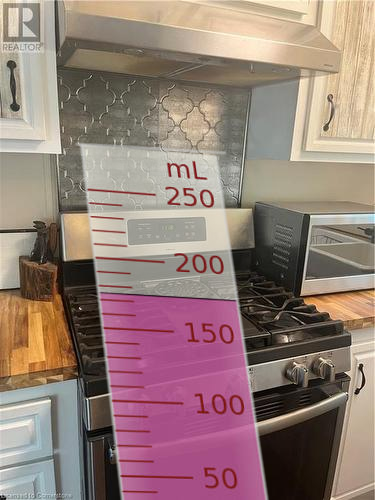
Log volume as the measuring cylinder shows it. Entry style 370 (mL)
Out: 175 (mL)
